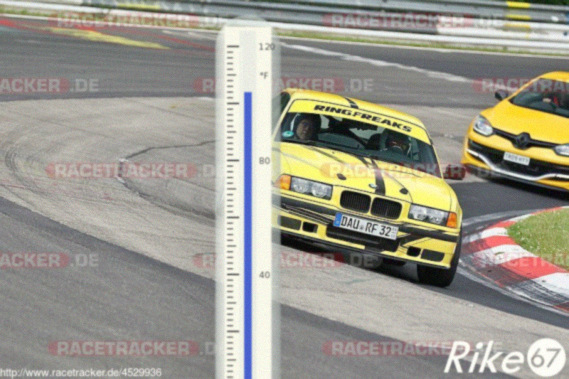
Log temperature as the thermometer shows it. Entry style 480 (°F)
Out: 104 (°F)
